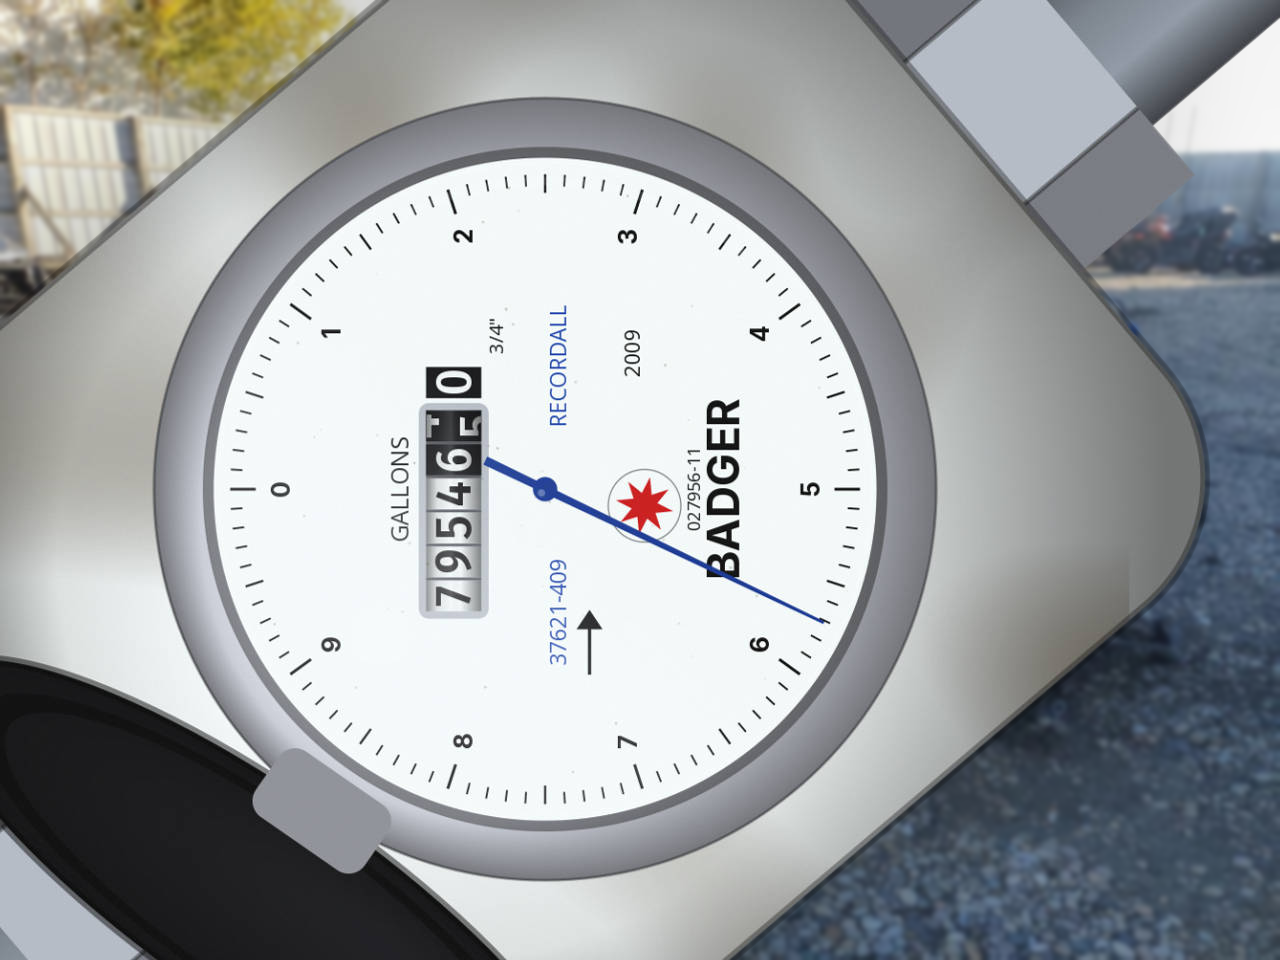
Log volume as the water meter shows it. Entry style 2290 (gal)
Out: 7954645.7 (gal)
